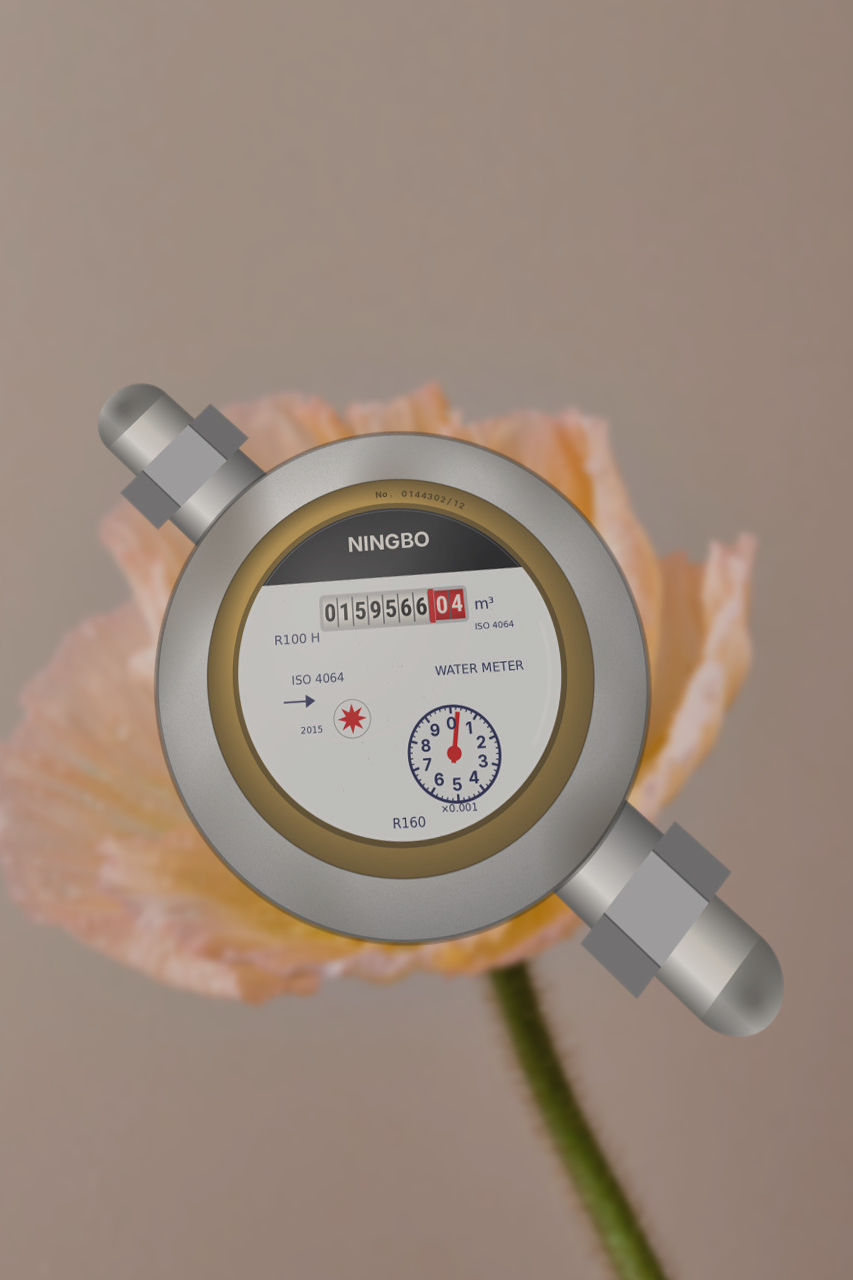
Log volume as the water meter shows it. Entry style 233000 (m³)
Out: 159566.040 (m³)
